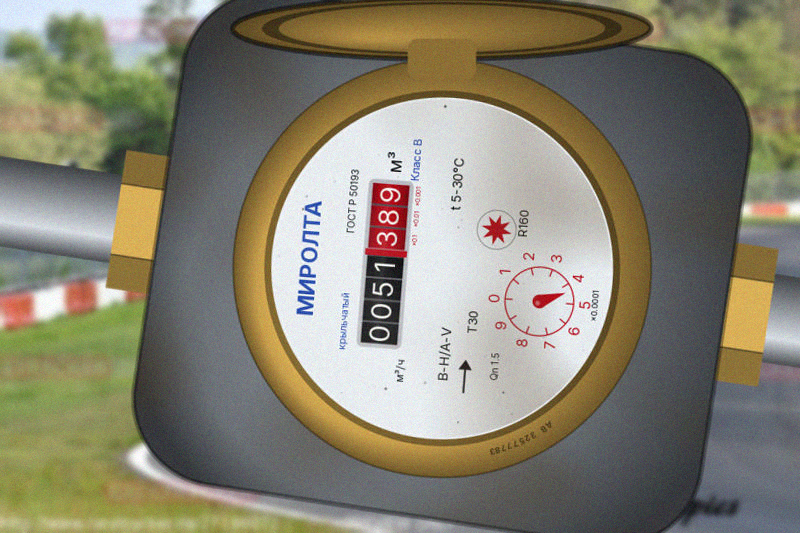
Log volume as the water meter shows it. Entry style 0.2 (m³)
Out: 51.3894 (m³)
